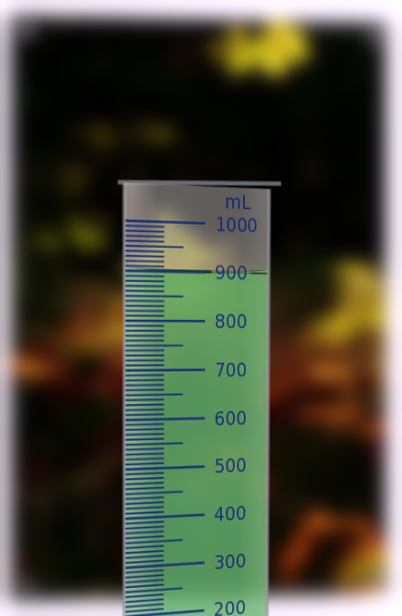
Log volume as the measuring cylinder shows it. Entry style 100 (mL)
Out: 900 (mL)
